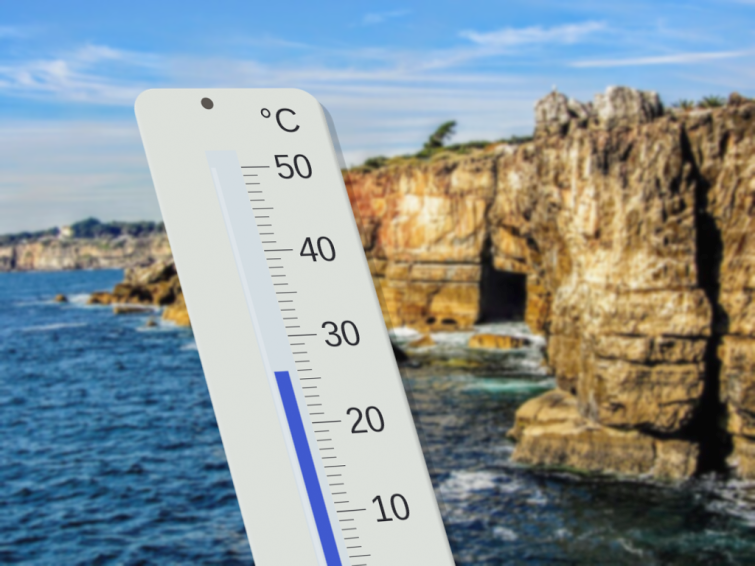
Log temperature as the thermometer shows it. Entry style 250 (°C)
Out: 26 (°C)
